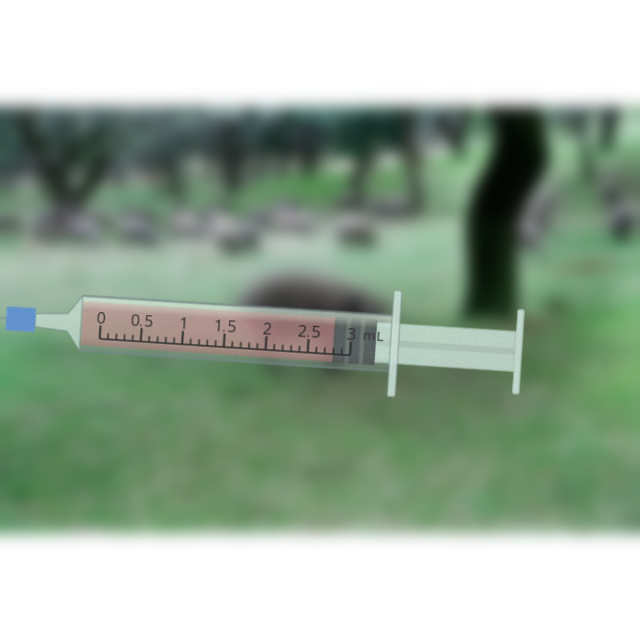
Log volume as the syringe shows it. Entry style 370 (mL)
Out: 2.8 (mL)
